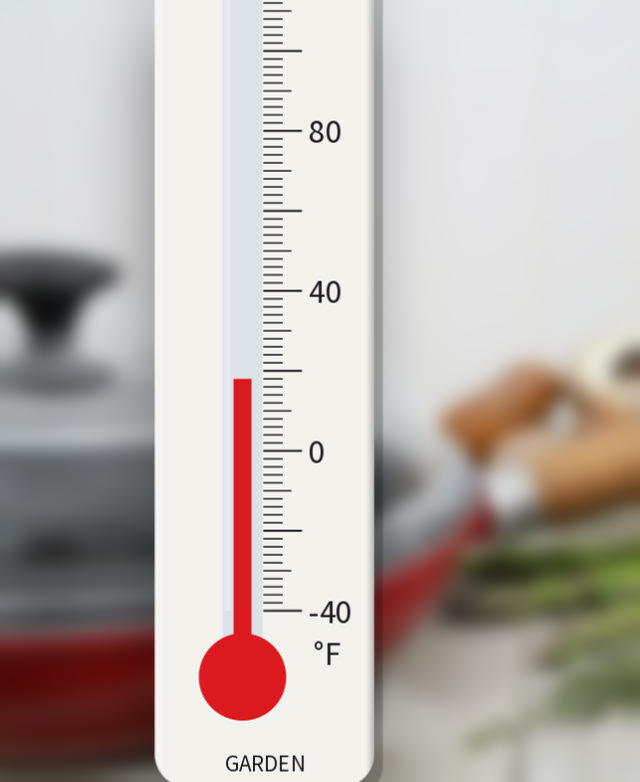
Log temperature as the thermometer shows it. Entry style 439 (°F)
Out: 18 (°F)
